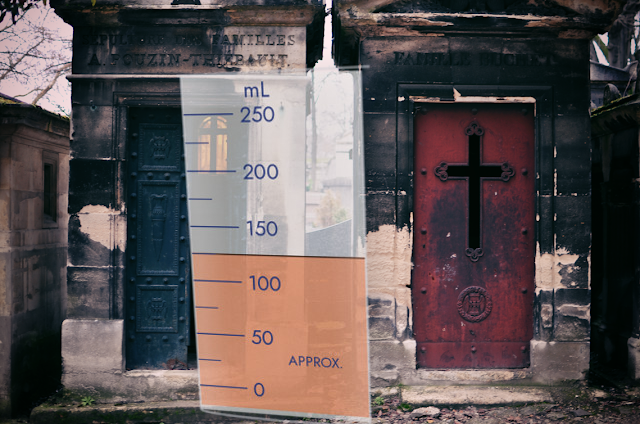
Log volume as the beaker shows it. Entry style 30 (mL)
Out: 125 (mL)
